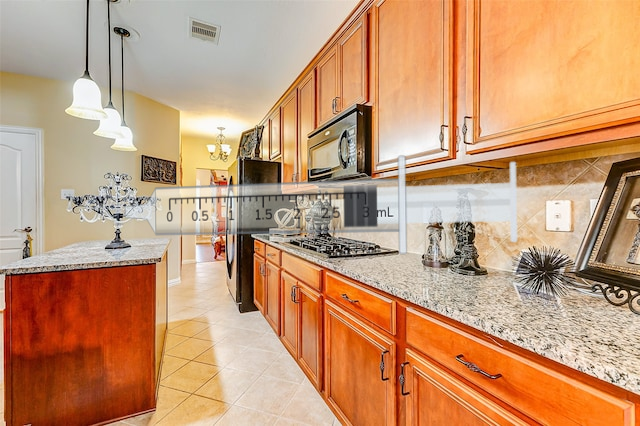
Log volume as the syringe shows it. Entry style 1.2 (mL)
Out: 2.7 (mL)
